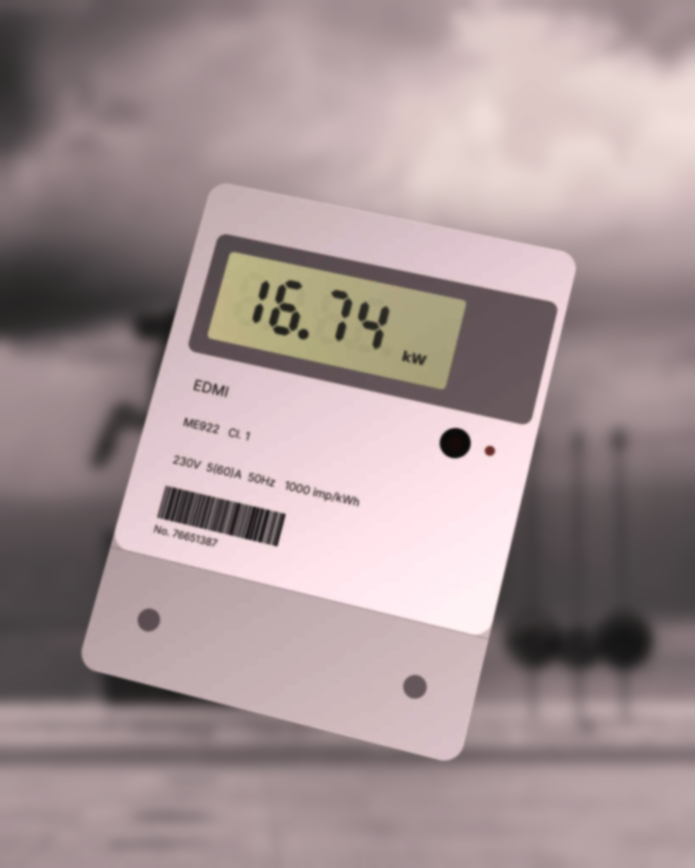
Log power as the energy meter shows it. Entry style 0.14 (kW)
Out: 16.74 (kW)
